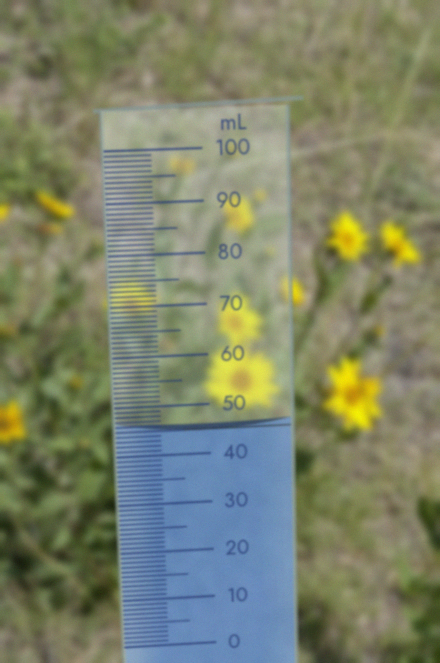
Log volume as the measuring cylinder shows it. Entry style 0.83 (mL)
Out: 45 (mL)
